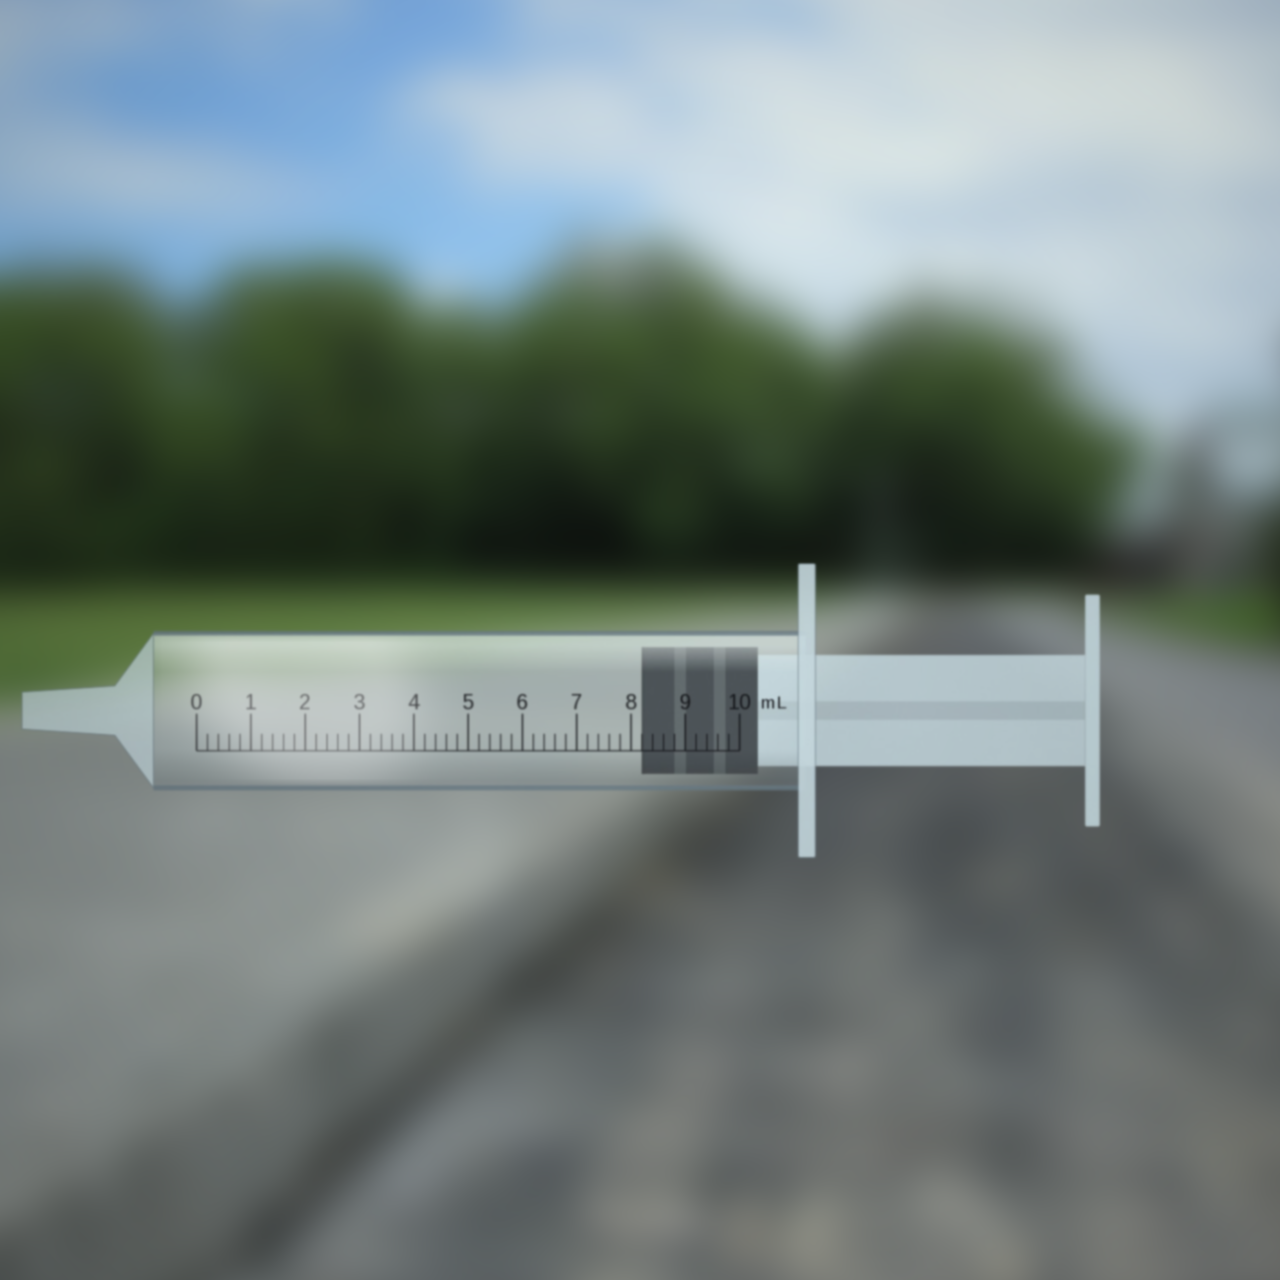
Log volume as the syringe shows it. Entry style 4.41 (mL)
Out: 8.2 (mL)
